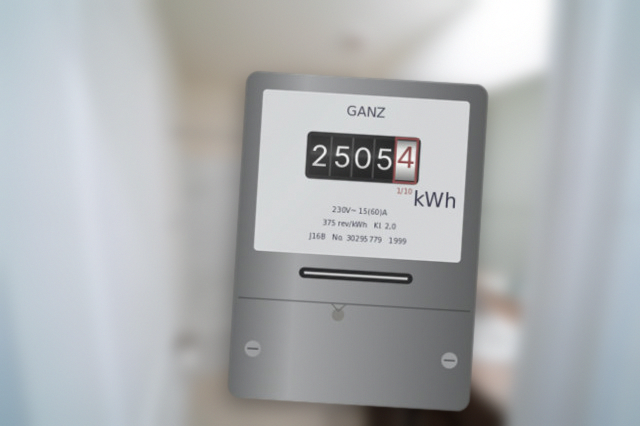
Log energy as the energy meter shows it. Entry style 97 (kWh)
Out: 2505.4 (kWh)
